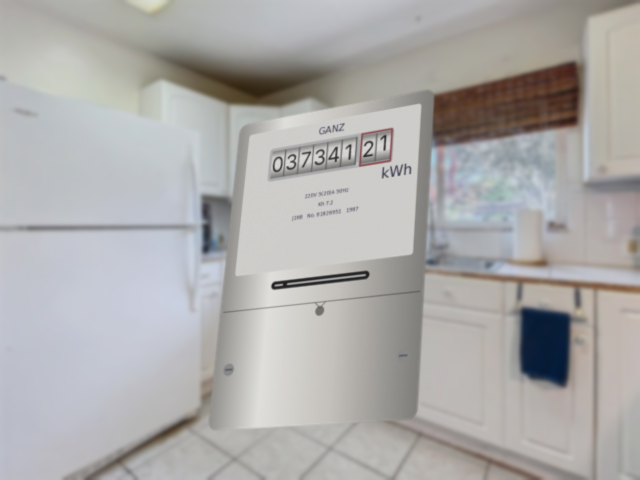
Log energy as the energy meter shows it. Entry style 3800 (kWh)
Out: 37341.21 (kWh)
